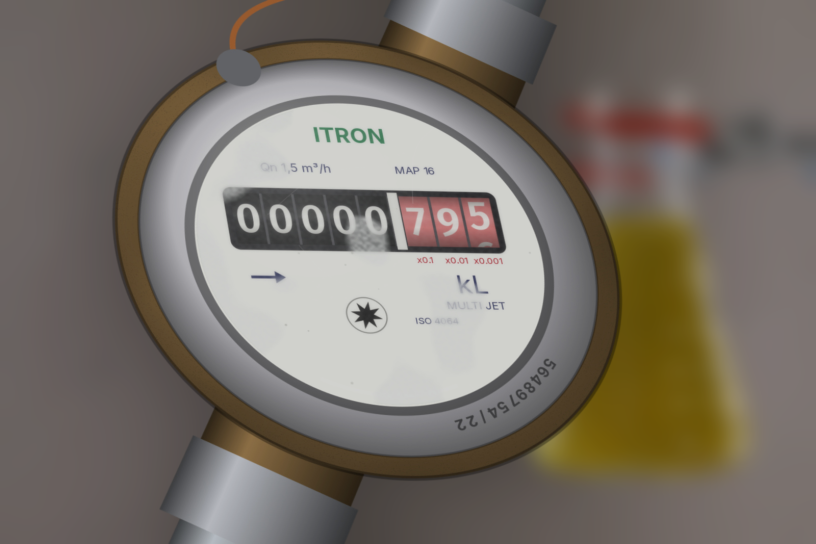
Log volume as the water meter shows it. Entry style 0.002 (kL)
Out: 0.795 (kL)
